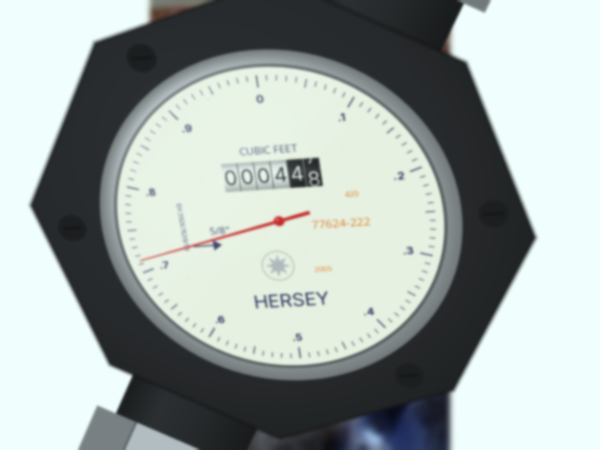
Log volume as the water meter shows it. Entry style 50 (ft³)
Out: 447.71 (ft³)
